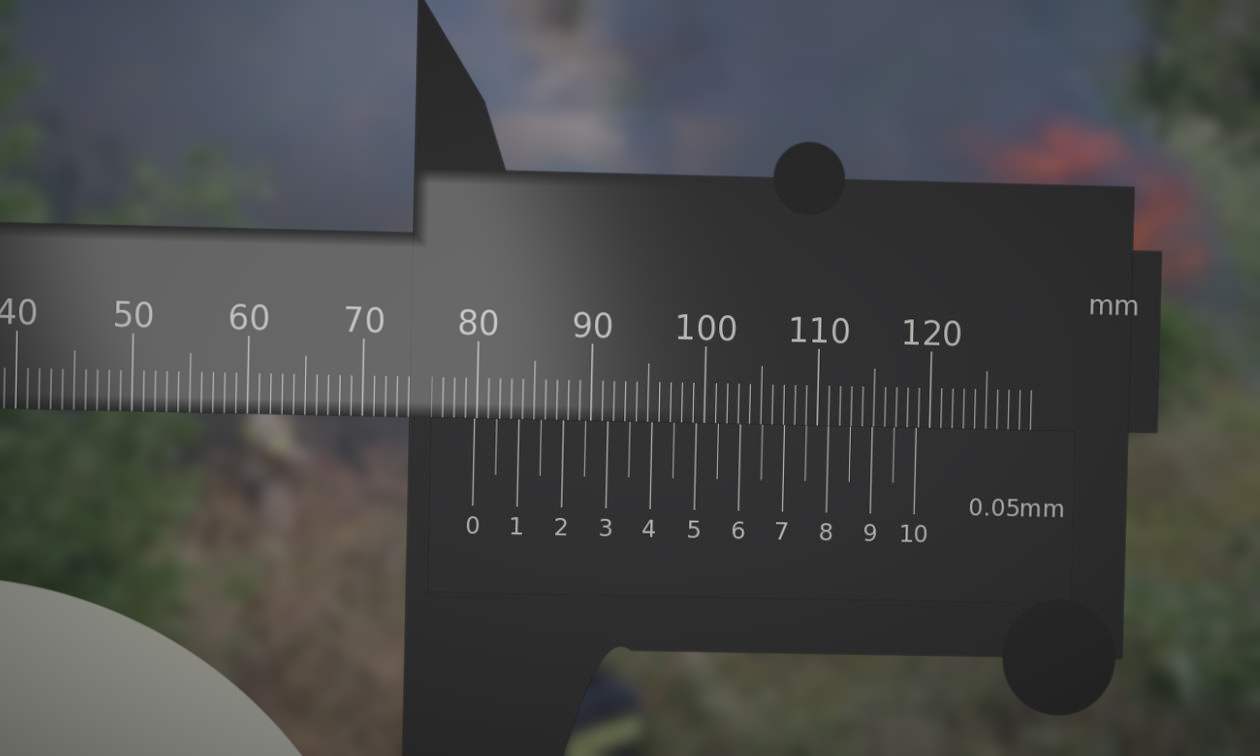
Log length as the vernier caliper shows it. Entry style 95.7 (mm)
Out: 79.8 (mm)
